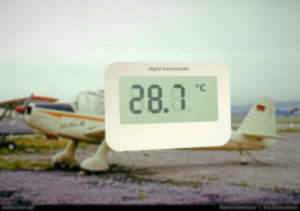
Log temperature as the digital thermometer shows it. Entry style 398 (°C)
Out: 28.7 (°C)
